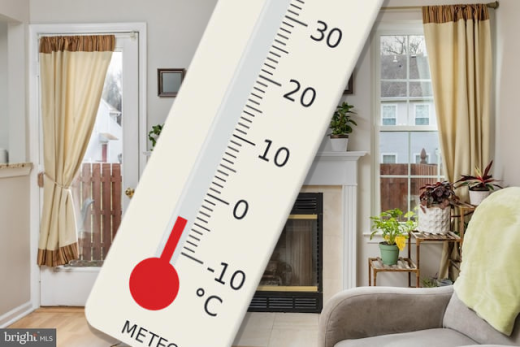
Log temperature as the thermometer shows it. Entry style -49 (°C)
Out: -5 (°C)
